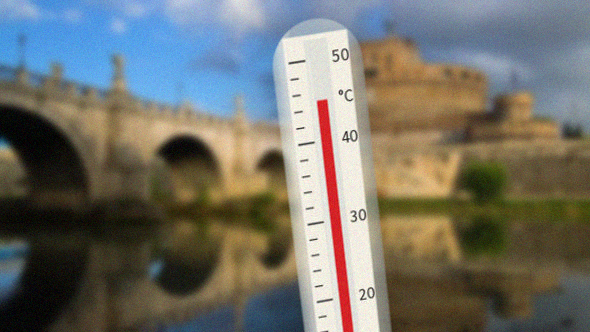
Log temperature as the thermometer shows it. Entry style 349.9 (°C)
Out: 45 (°C)
